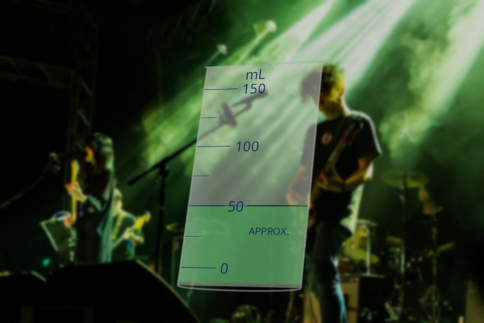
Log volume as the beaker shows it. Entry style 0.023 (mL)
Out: 50 (mL)
